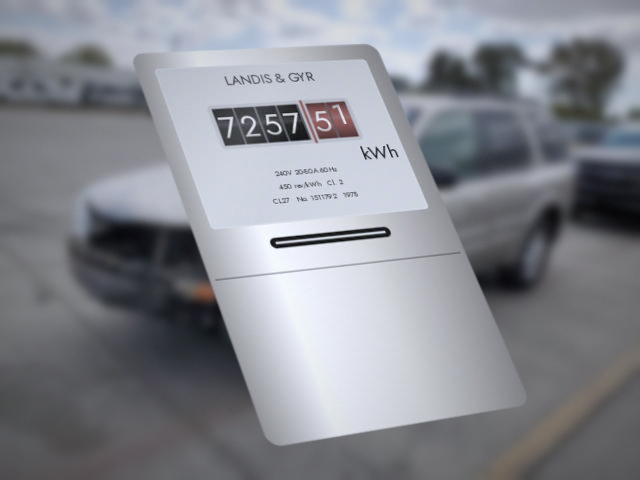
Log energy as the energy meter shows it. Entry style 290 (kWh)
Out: 7257.51 (kWh)
